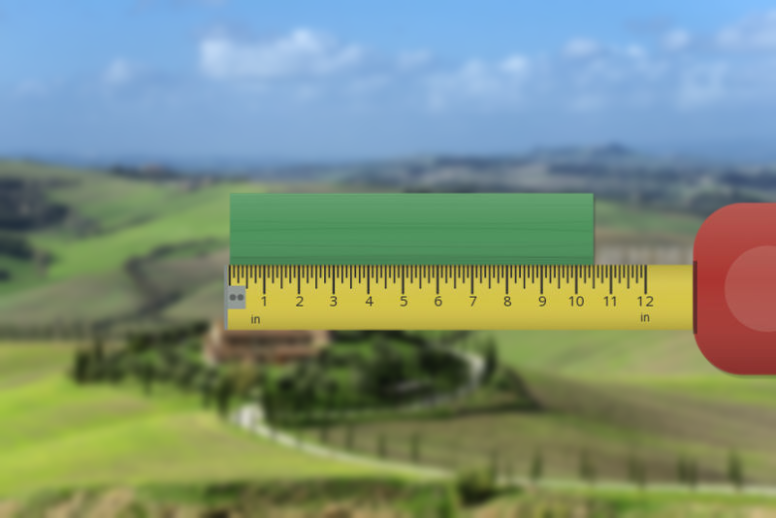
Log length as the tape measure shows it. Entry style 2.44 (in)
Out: 10.5 (in)
